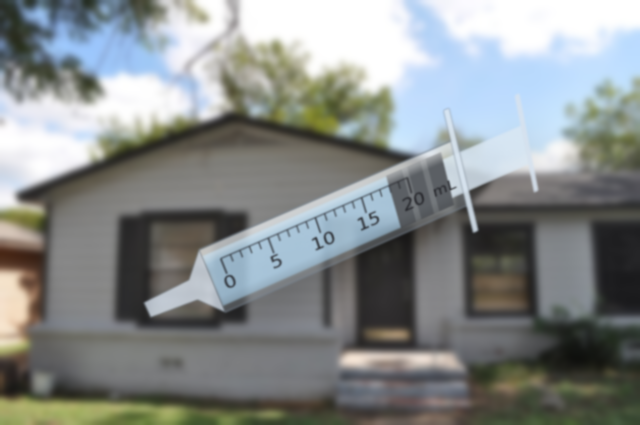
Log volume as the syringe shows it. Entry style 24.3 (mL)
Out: 18 (mL)
